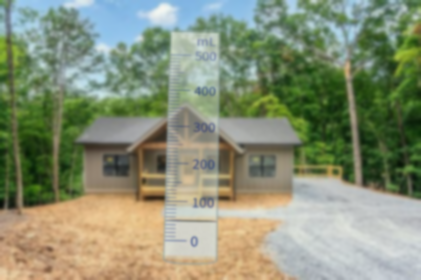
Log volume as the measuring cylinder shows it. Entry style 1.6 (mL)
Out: 50 (mL)
